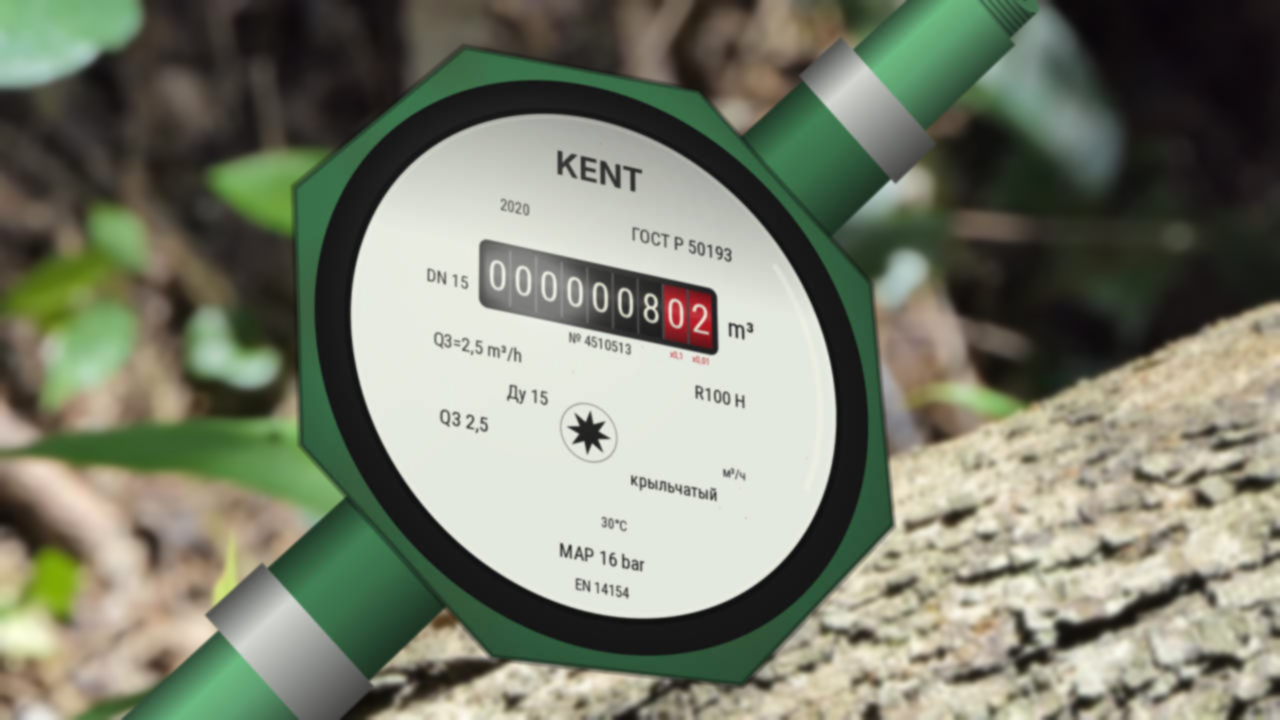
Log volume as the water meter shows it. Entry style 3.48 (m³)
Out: 8.02 (m³)
